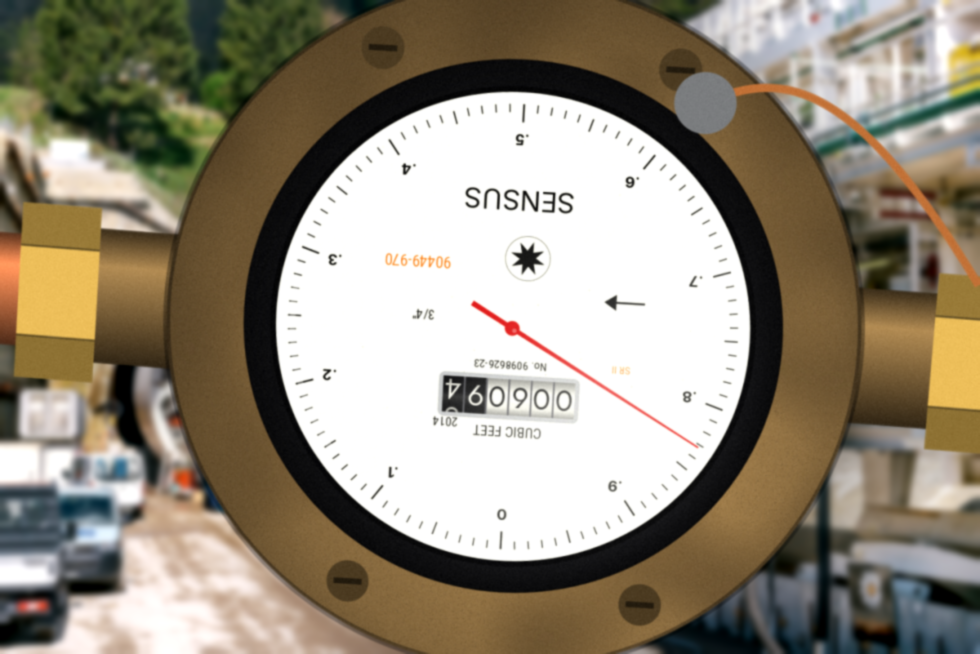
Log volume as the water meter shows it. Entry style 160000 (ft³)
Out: 6093.83 (ft³)
